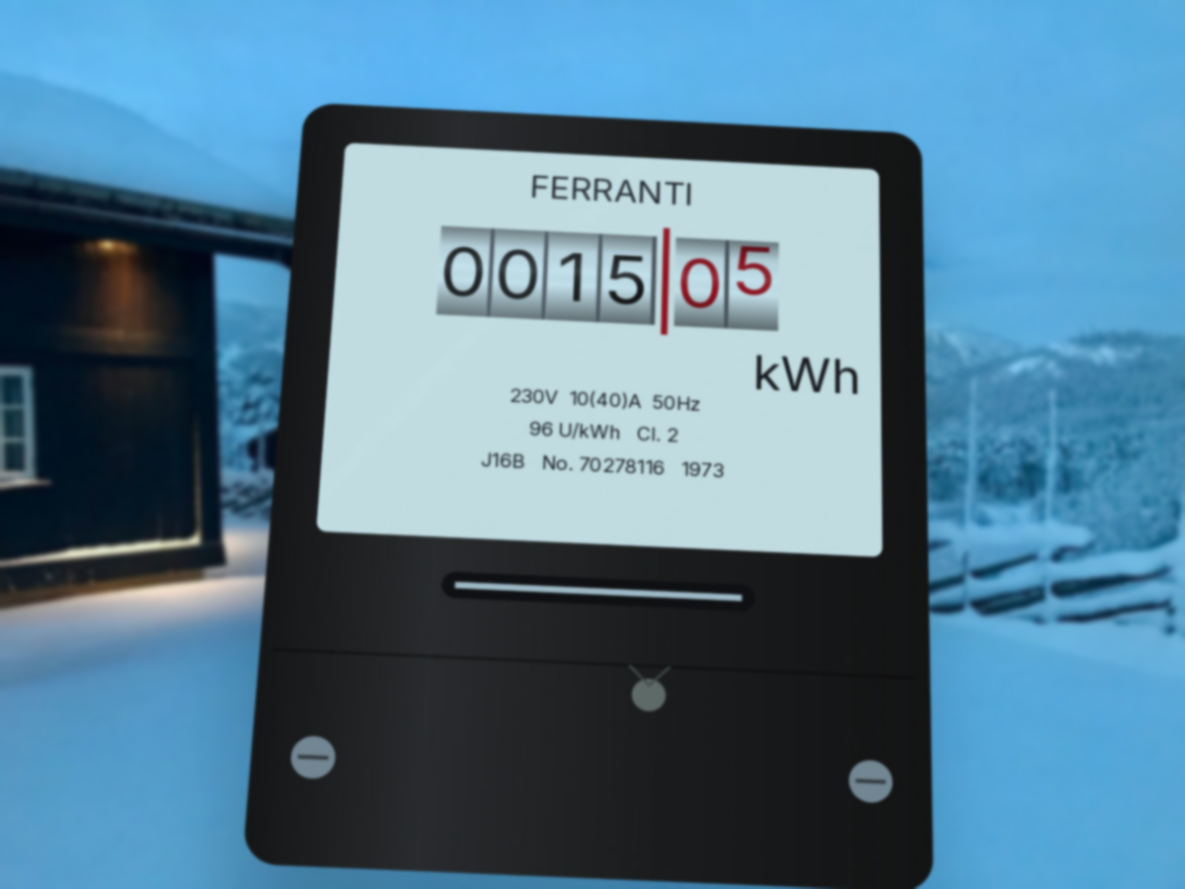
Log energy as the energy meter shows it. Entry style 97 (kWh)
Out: 15.05 (kWh)
